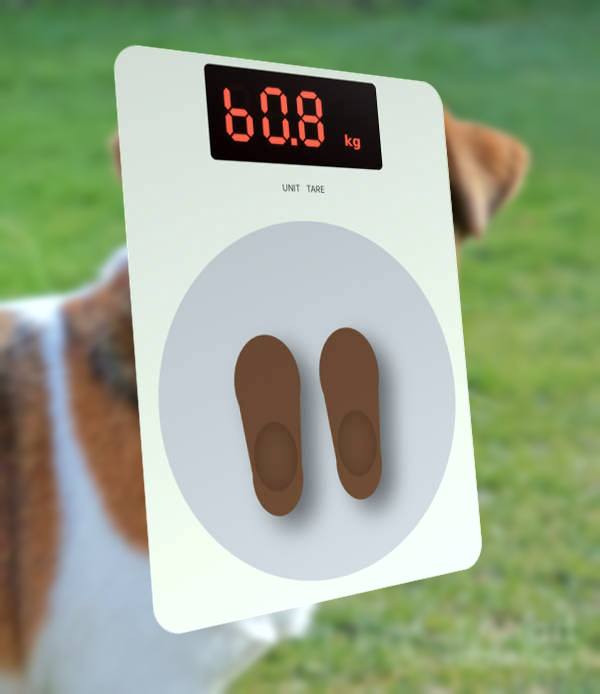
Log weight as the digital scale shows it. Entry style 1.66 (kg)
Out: 60.8 (kg)
